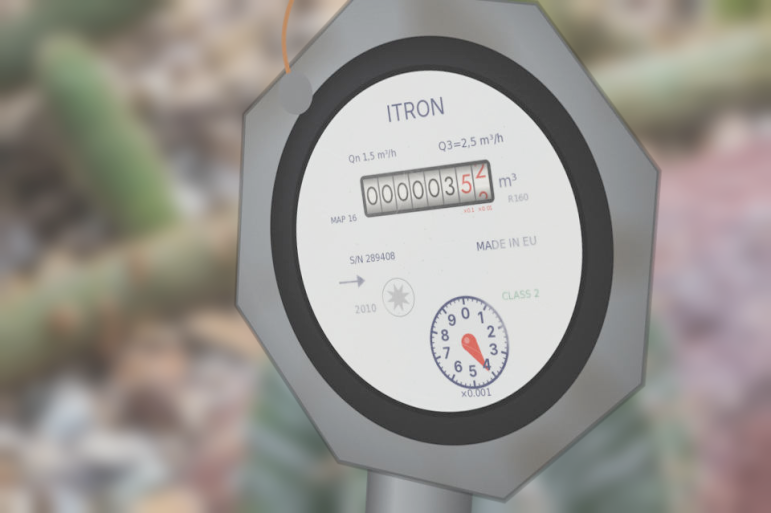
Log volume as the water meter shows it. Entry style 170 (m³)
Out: 3.524 (m³)
